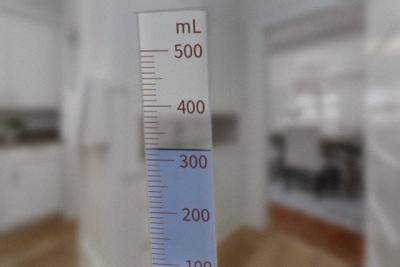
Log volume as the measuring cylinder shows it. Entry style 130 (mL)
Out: 320 (mL)
